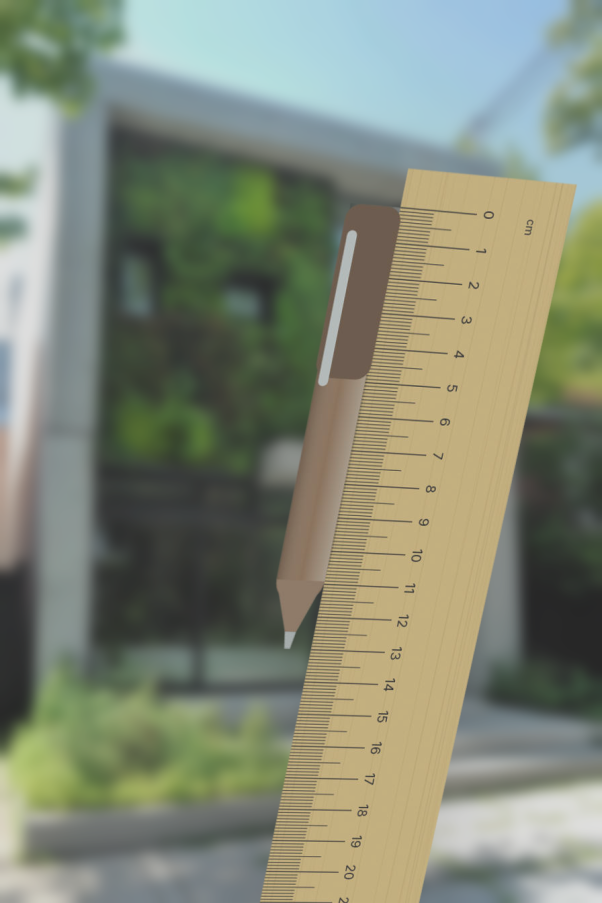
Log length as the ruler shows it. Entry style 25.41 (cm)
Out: 13 (cm)
